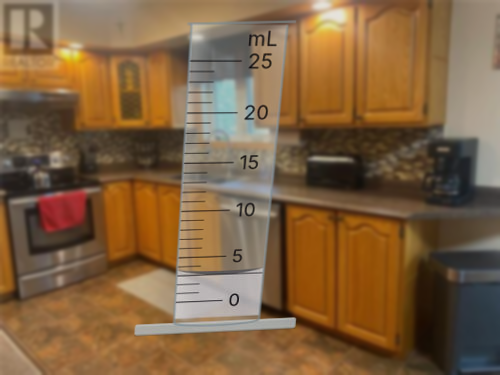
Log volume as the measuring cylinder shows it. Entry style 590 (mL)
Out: 3 (mL)
